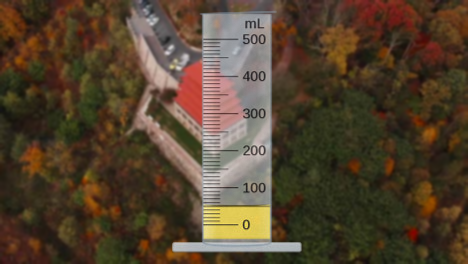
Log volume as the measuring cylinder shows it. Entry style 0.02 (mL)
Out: 50 (mL)
